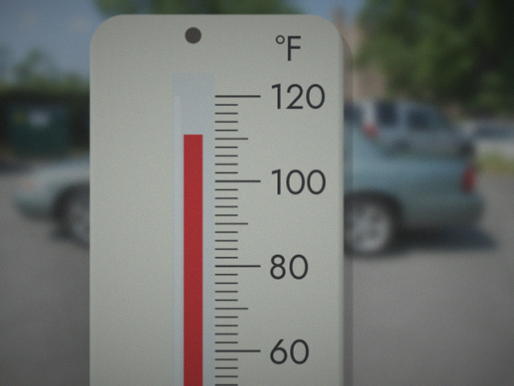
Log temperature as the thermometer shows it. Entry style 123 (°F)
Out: 111 (°F)
